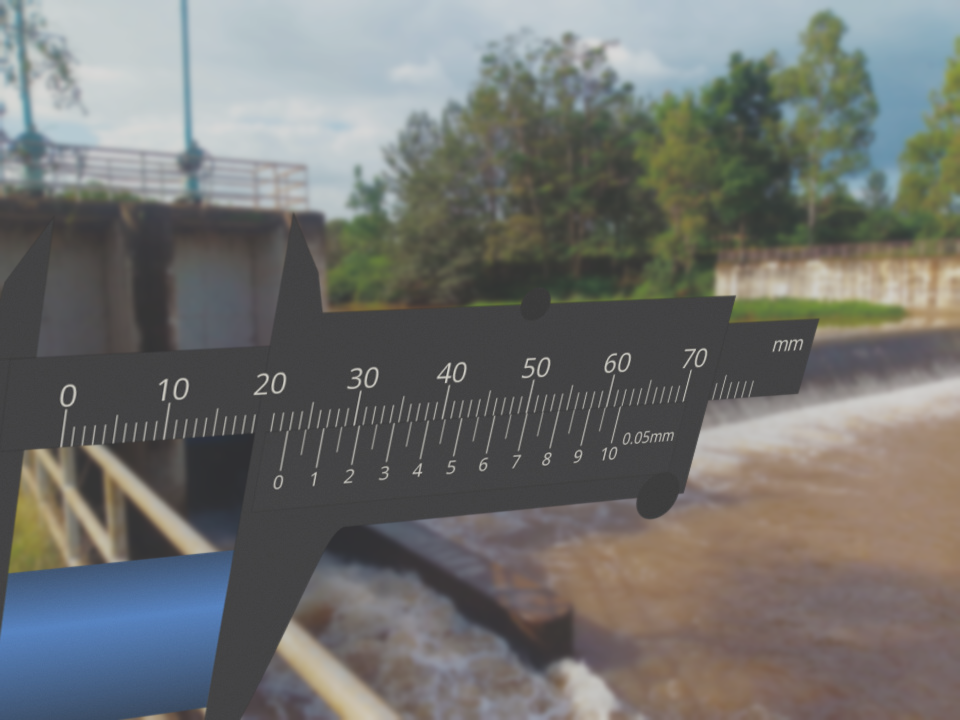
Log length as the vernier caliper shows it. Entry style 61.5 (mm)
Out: 22.8 (mm)
